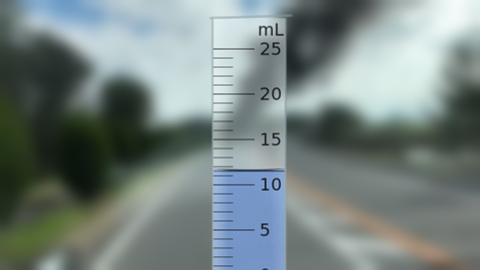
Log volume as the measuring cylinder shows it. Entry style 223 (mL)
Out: 11.5 (mL)
